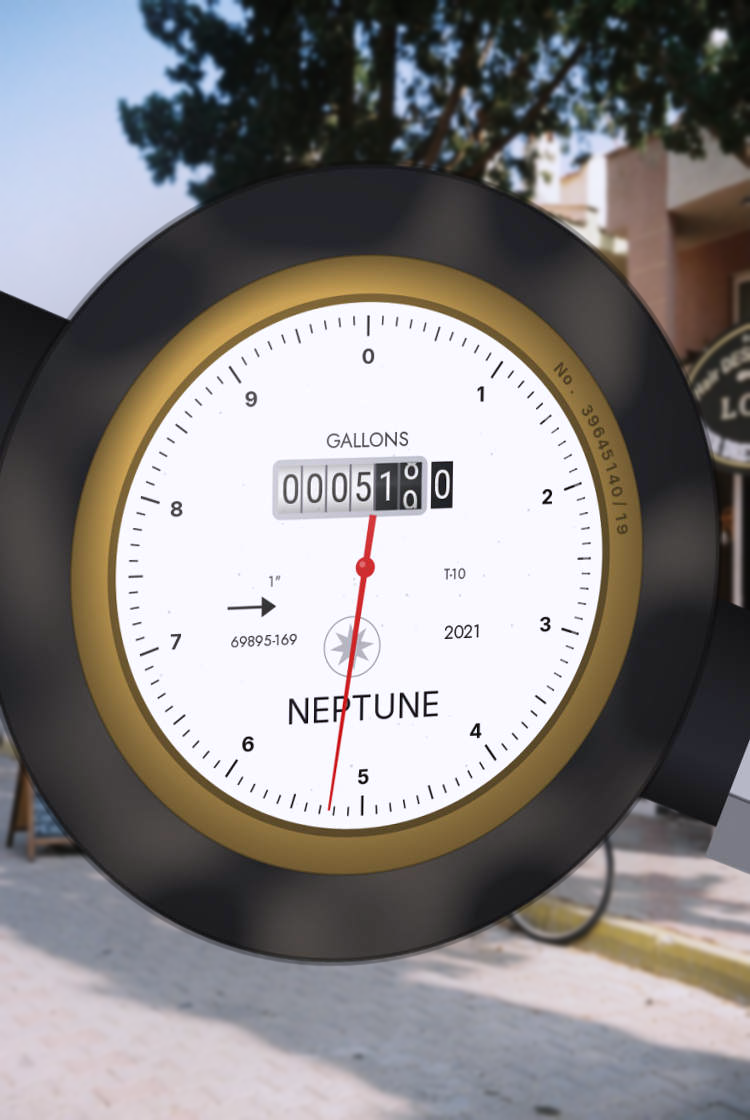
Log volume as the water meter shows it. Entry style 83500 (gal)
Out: 5185.2 (gal)
